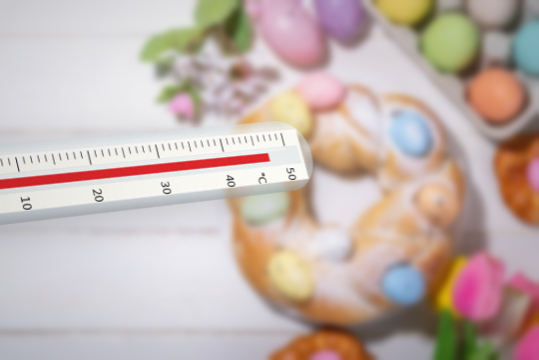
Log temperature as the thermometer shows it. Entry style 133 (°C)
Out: 47 (°C)
